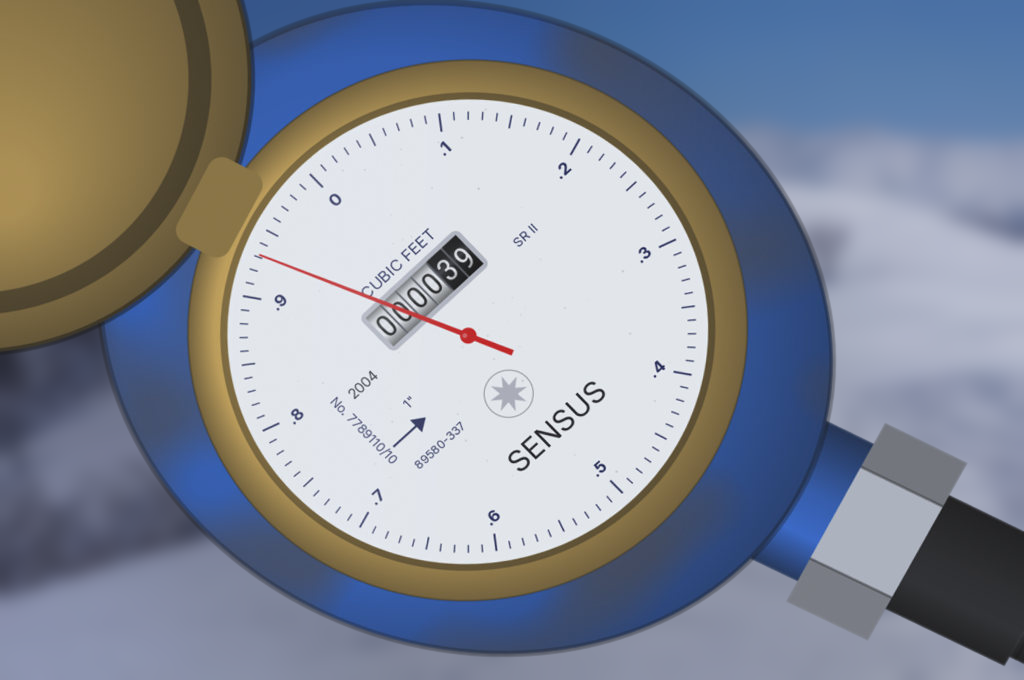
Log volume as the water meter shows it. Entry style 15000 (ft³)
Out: 38.93 (ft³)
